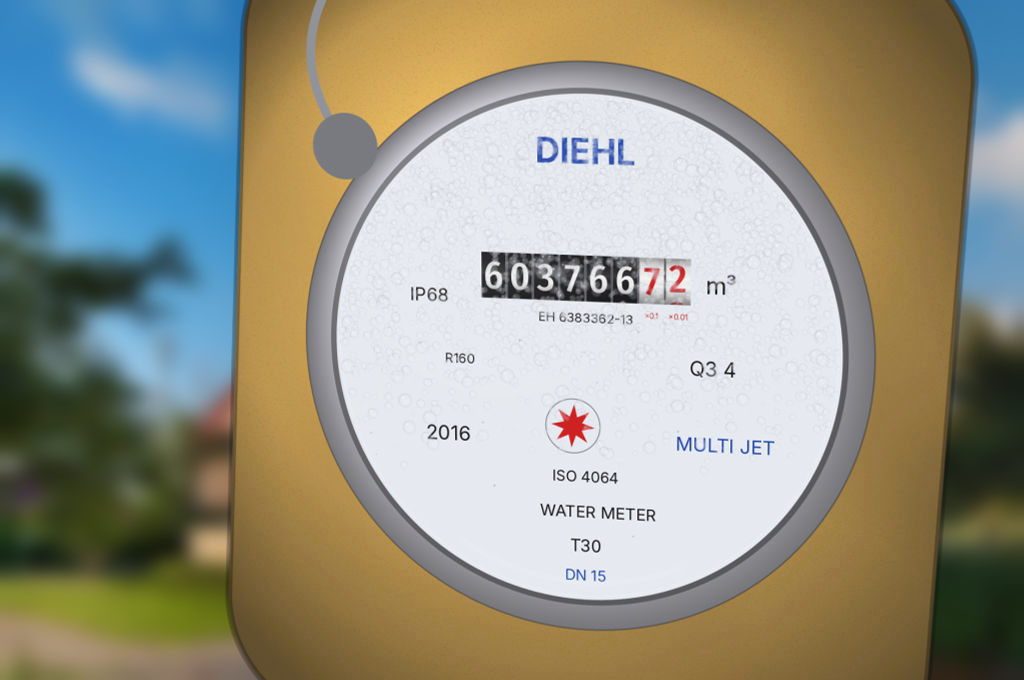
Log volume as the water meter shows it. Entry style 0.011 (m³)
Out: 603766.72 (m³)
